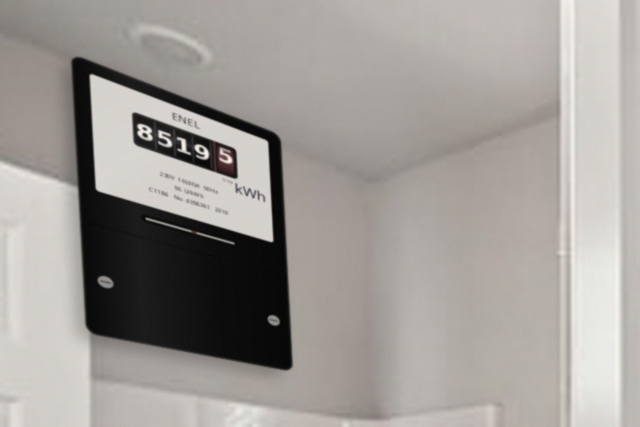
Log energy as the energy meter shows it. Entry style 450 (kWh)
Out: 8519.5 (kWh)
